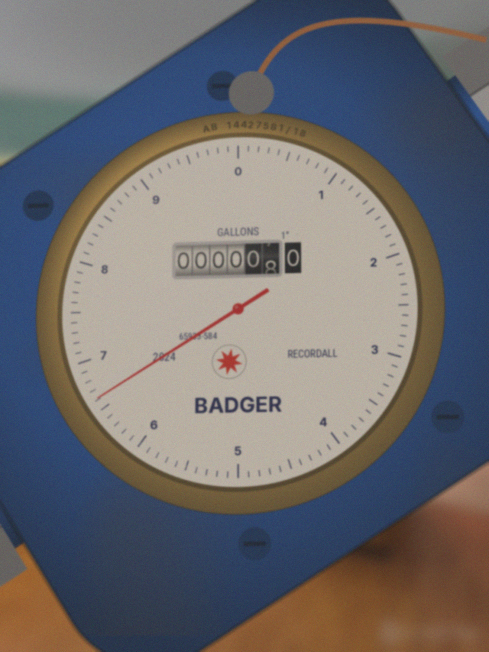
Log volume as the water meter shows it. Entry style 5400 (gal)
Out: 76.6 (gal)
